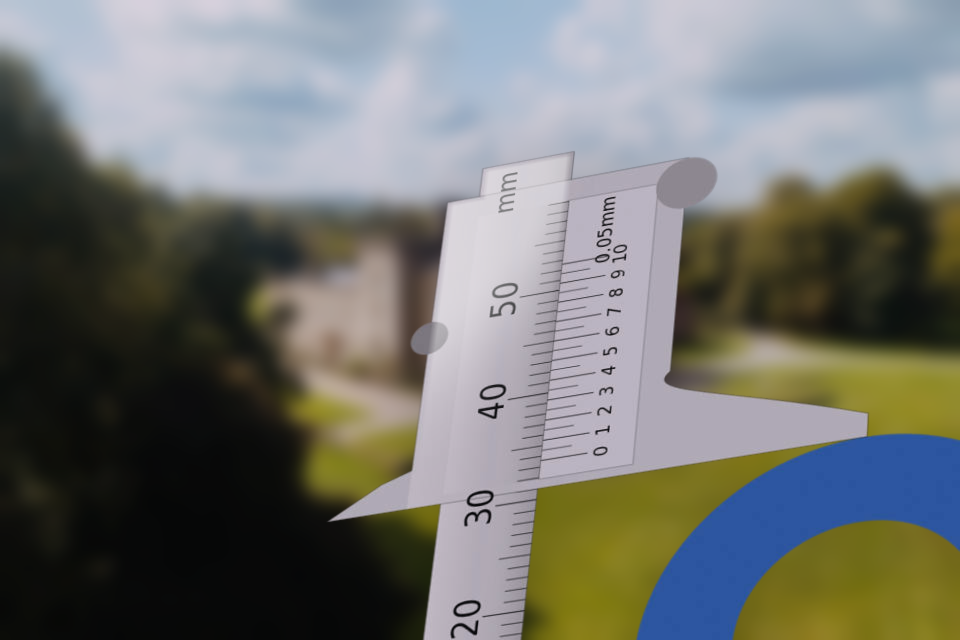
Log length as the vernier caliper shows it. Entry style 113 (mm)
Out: 33.6 (mm)
